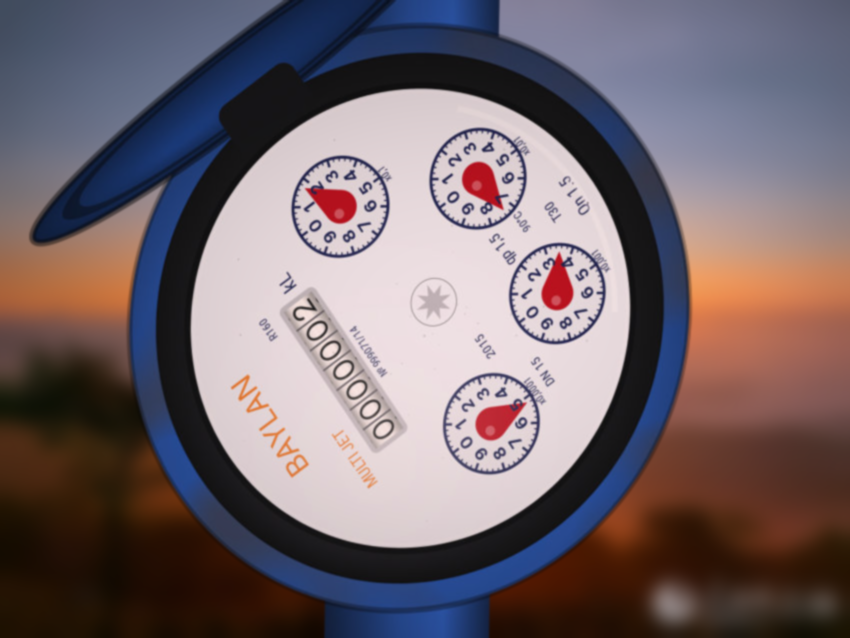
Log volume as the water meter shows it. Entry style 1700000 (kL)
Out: 2.1735 (kL)
